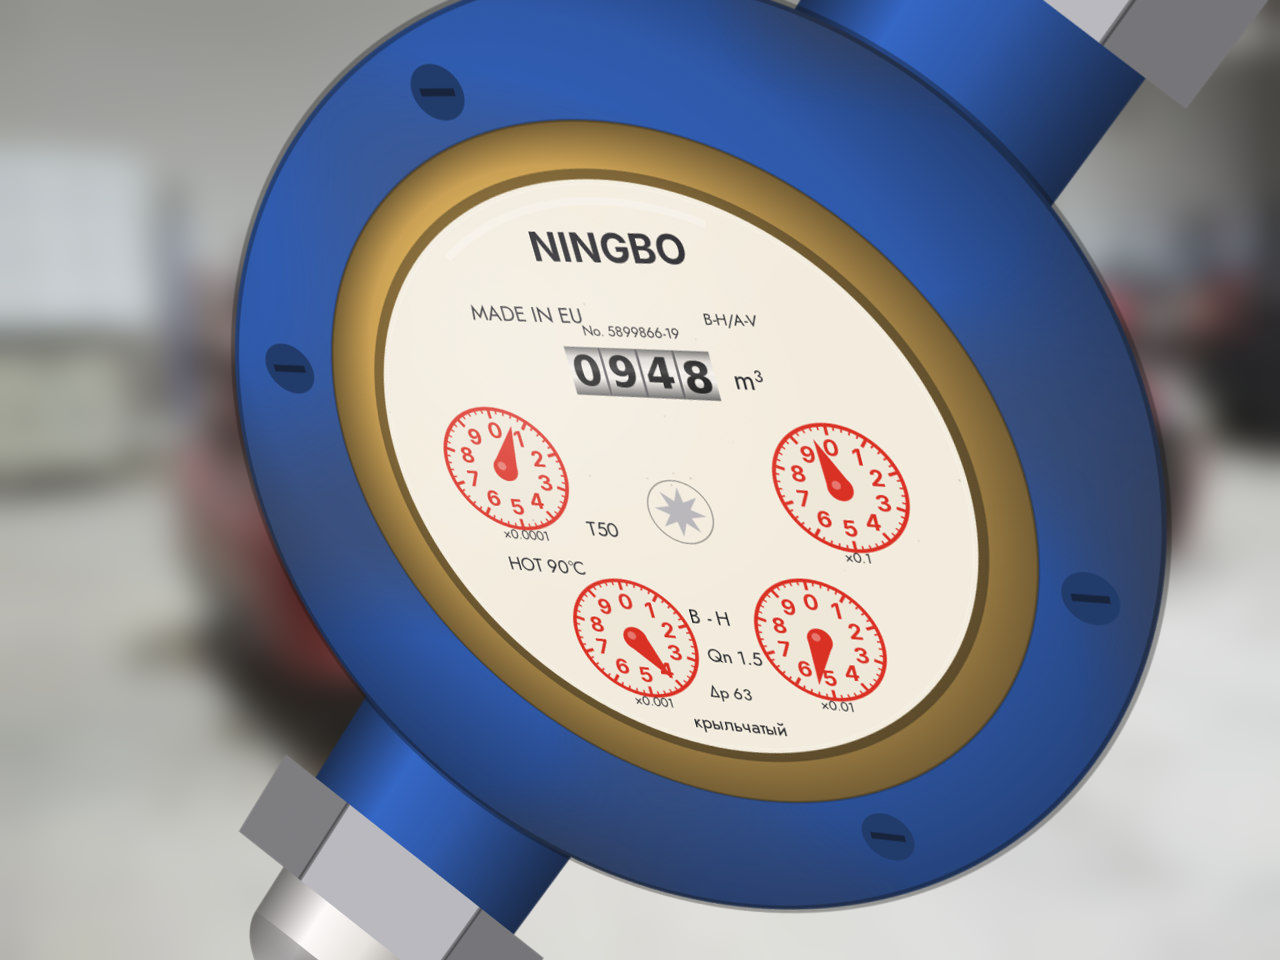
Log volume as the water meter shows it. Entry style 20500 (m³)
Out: 947.9540 (m³)
